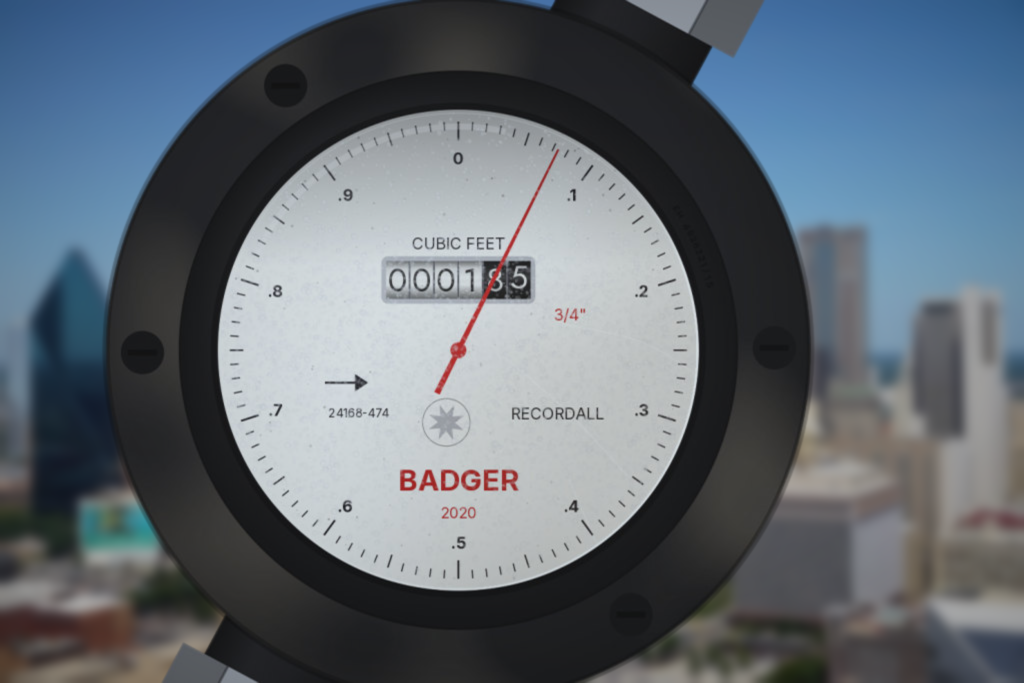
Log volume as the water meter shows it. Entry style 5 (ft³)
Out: 185.07 (ft³)
